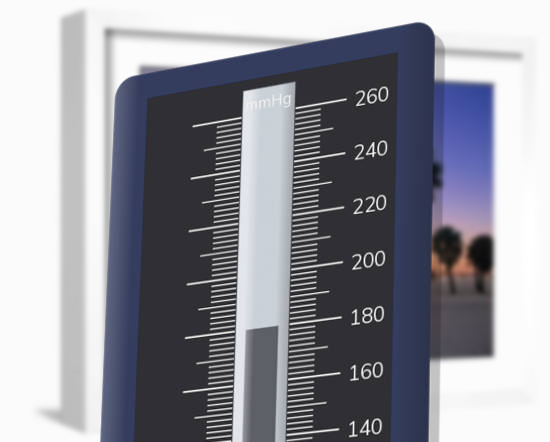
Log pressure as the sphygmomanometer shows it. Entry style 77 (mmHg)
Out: 180 (mmHg)
